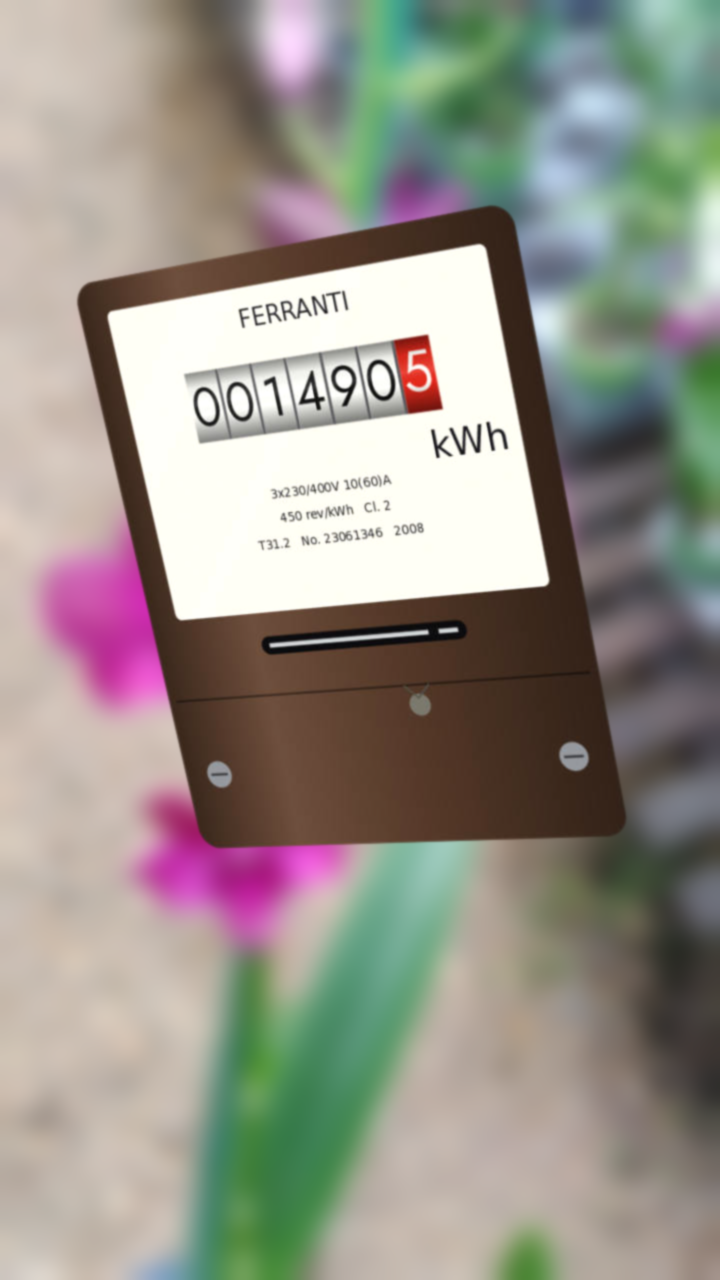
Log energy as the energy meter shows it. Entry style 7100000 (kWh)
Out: 1490.5 (kWh)
